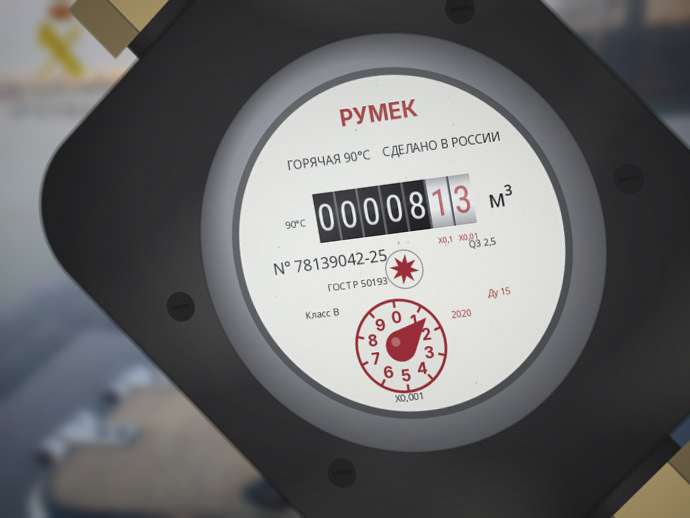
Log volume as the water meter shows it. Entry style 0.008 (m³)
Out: 8.131 (m³)
